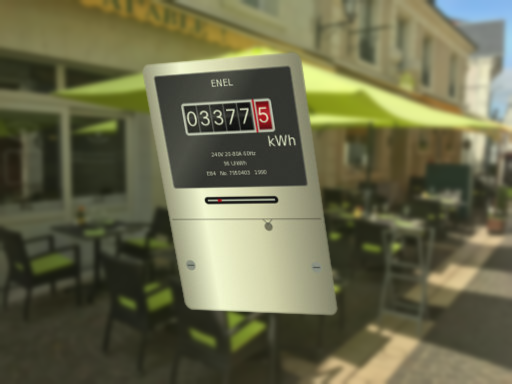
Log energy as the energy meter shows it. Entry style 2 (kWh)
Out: 3377.5 (kWh)
